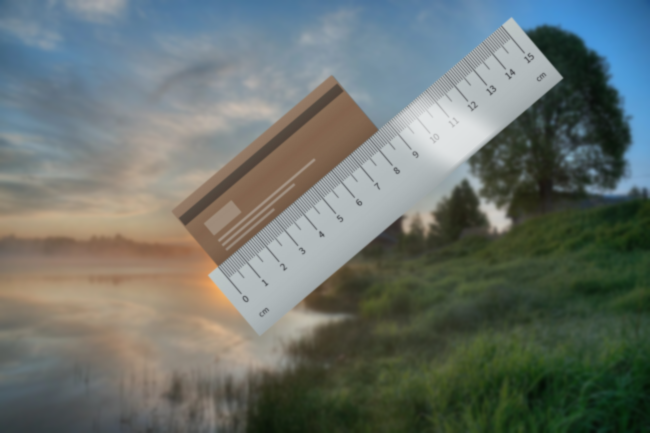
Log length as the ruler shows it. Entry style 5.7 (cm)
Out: 8.5 (cm)
